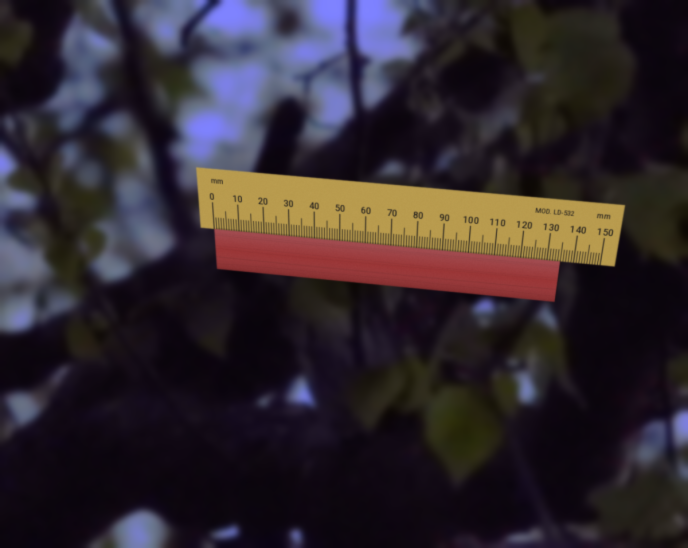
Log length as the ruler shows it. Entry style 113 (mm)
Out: 135 (mm)
